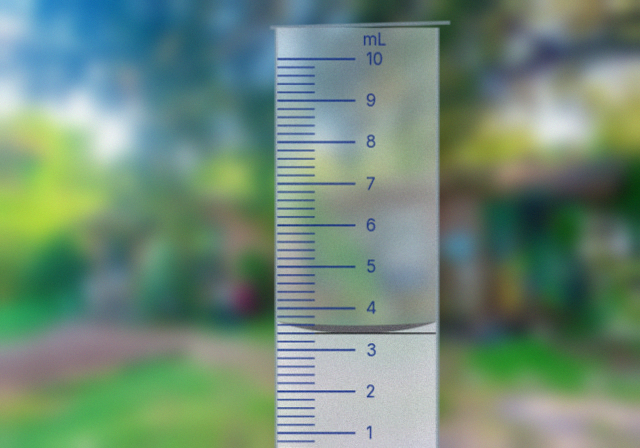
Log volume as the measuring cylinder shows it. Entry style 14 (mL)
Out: 3.4 (mL)
